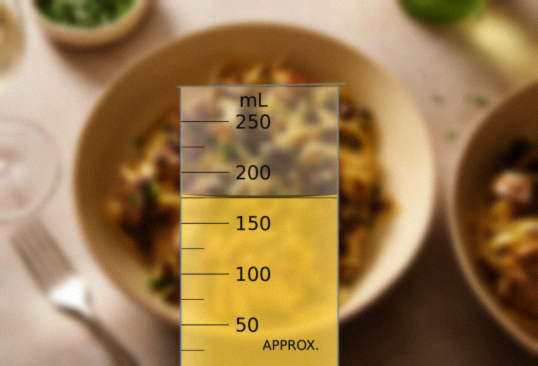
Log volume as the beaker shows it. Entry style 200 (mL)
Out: 175 (mL)
